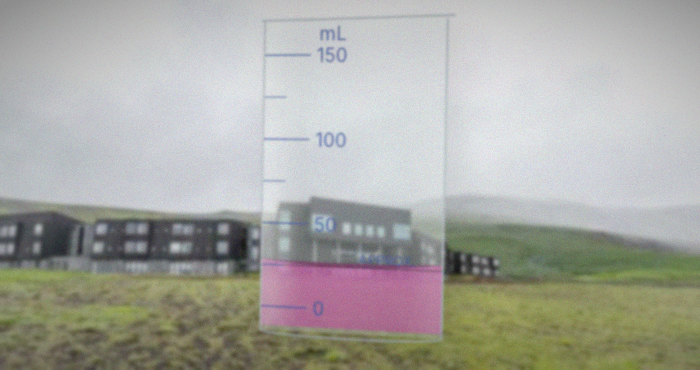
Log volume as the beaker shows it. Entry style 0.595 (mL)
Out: 25 (mL)
